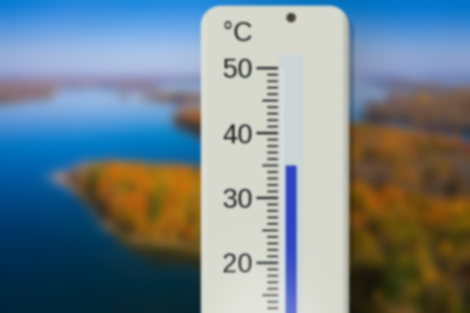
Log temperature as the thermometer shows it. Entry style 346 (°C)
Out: 35 (°C)
